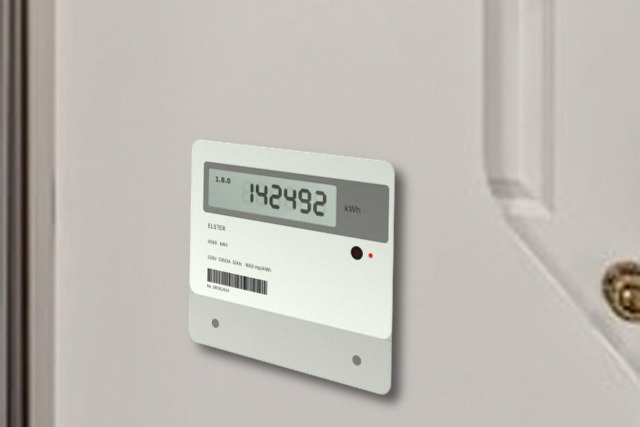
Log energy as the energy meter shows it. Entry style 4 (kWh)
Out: 142492 (kWh)
